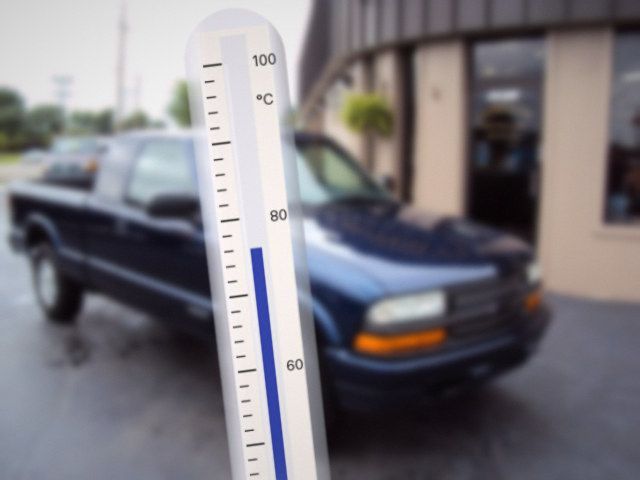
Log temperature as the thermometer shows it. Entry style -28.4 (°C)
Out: 76 (°C)
